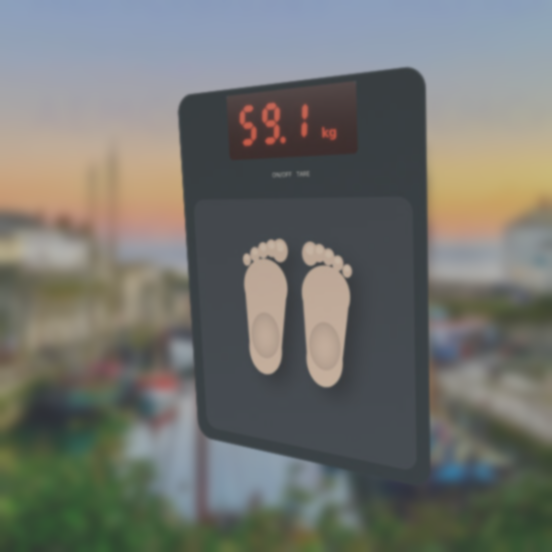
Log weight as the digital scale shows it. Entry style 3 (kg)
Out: 59.1 (kg)
